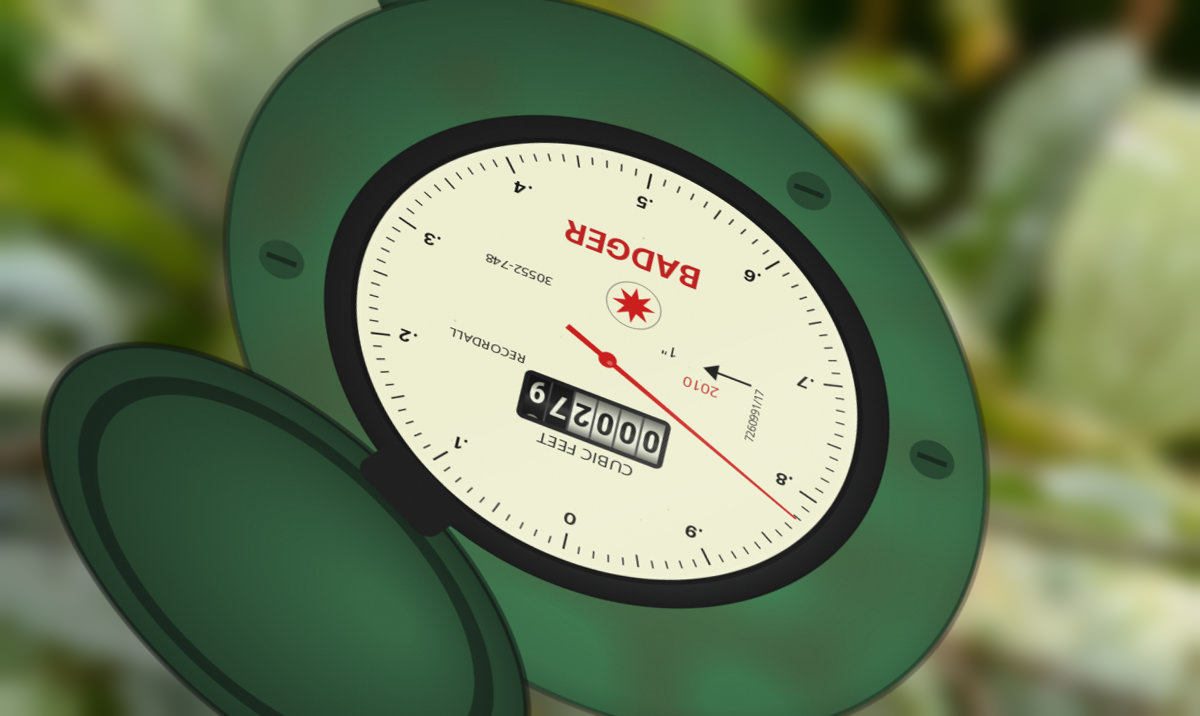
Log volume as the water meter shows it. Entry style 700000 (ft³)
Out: 278.82 (ft³)
